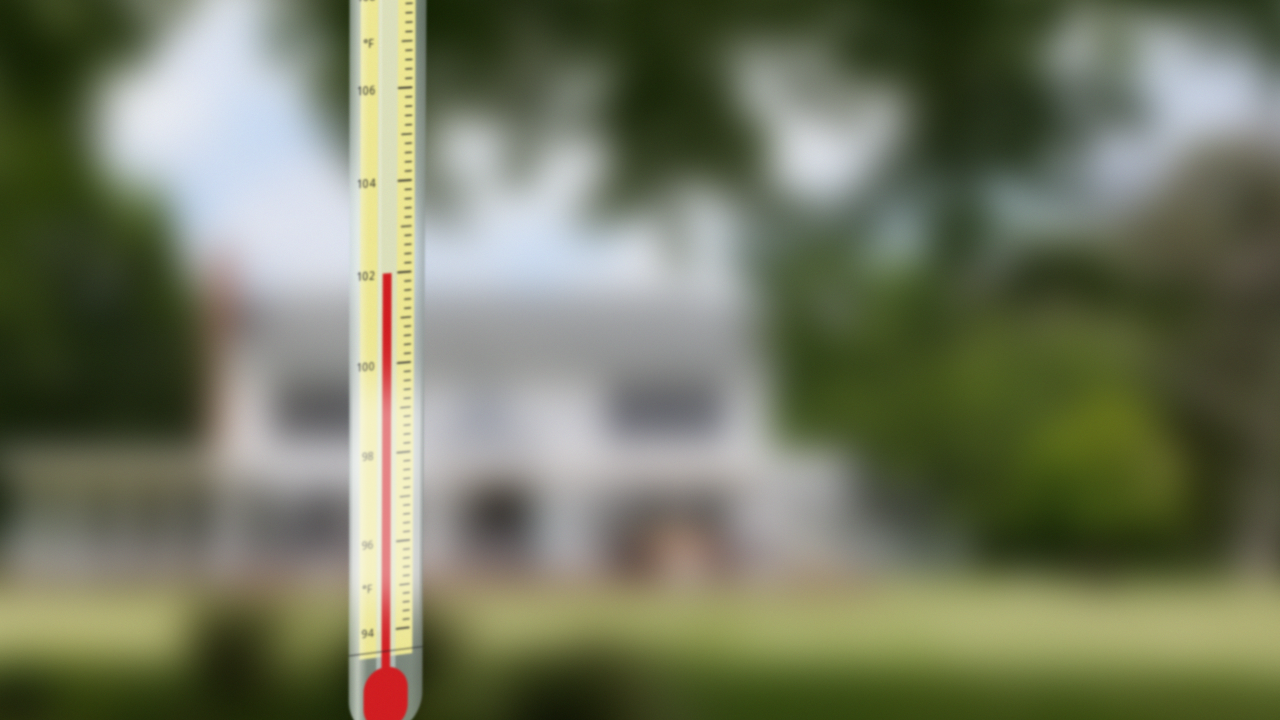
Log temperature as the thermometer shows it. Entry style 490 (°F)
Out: 102 (°F)
